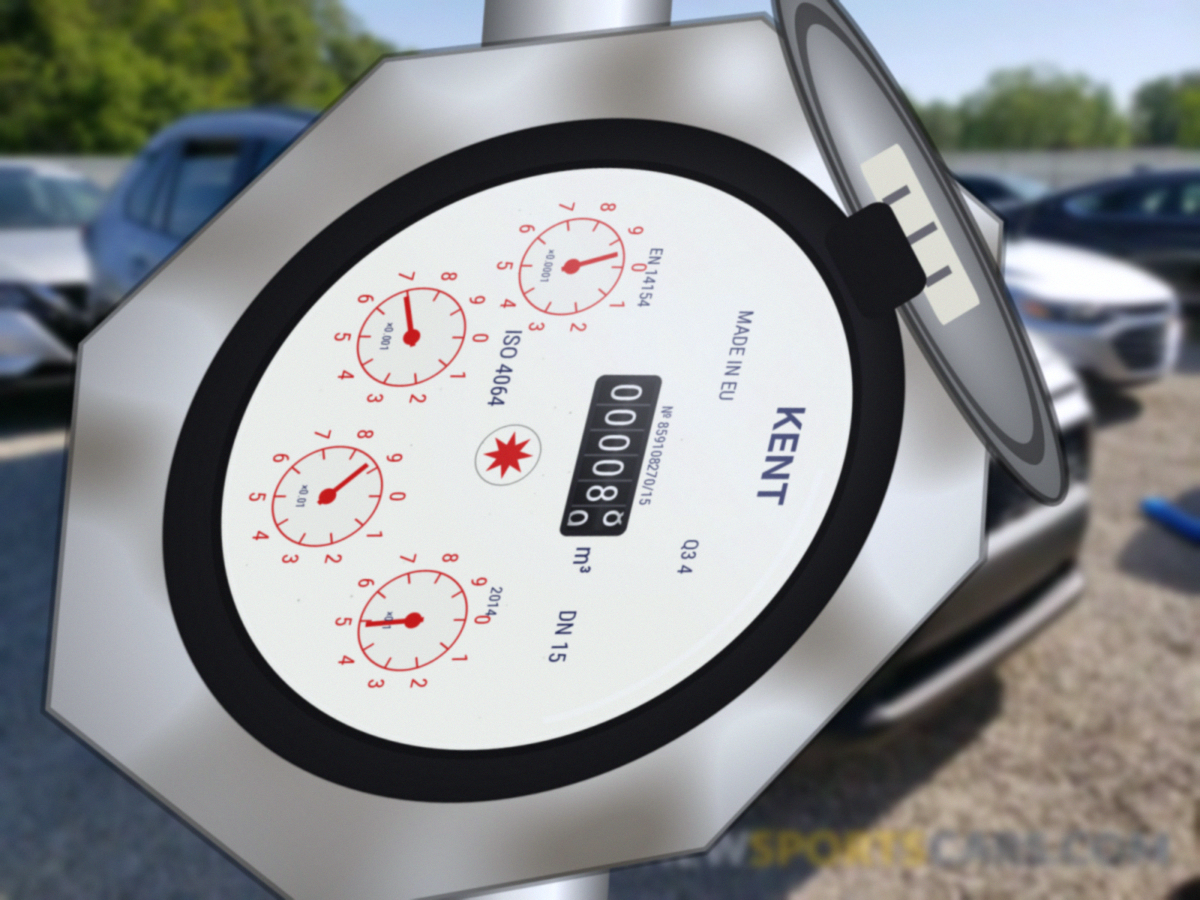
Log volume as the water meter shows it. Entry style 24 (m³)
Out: 88.4869 (m³)
